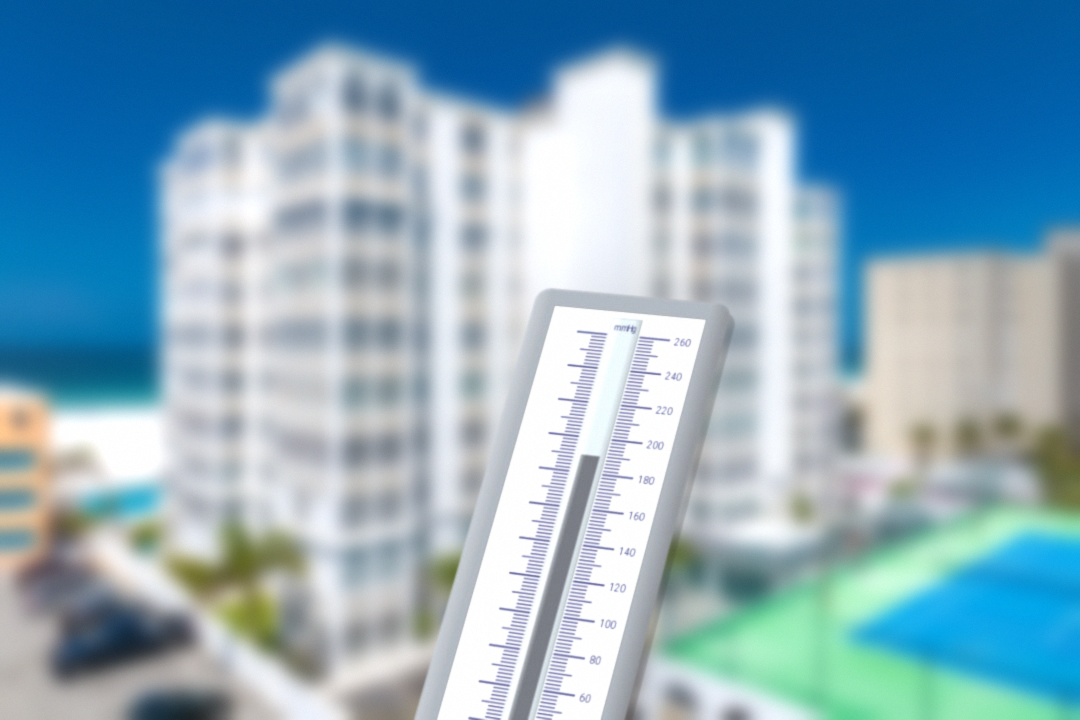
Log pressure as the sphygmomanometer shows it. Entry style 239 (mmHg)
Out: 190 (mmHg)
